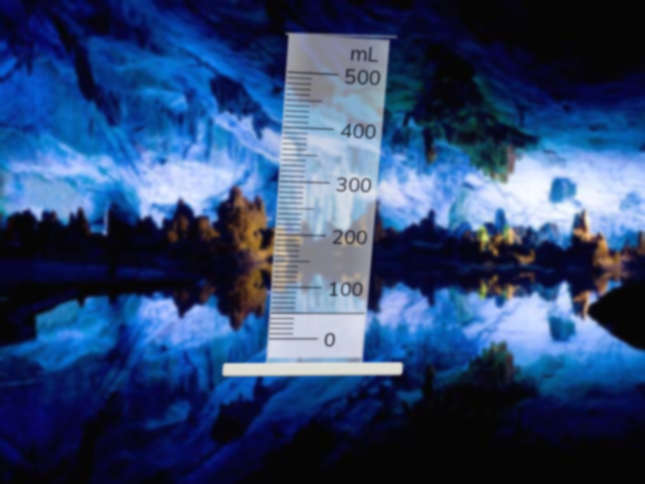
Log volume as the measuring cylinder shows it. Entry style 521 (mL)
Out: 50 (mL)
